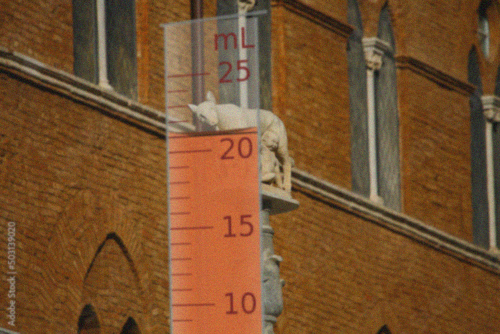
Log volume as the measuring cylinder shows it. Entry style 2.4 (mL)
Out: 21 (mL)
